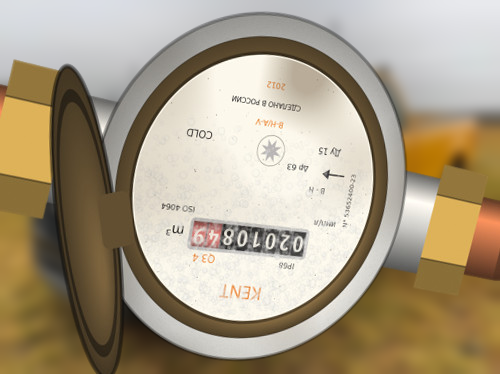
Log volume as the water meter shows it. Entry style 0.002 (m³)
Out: 20108.49 (m³)
